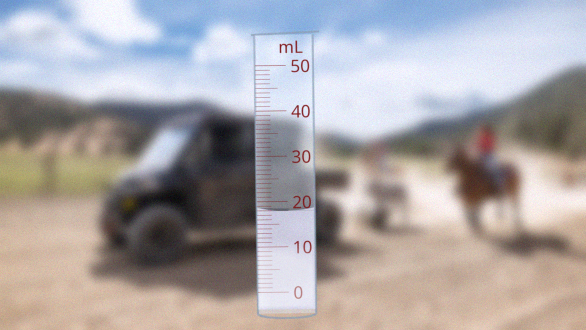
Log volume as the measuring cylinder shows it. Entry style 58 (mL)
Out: 18 (mL)
